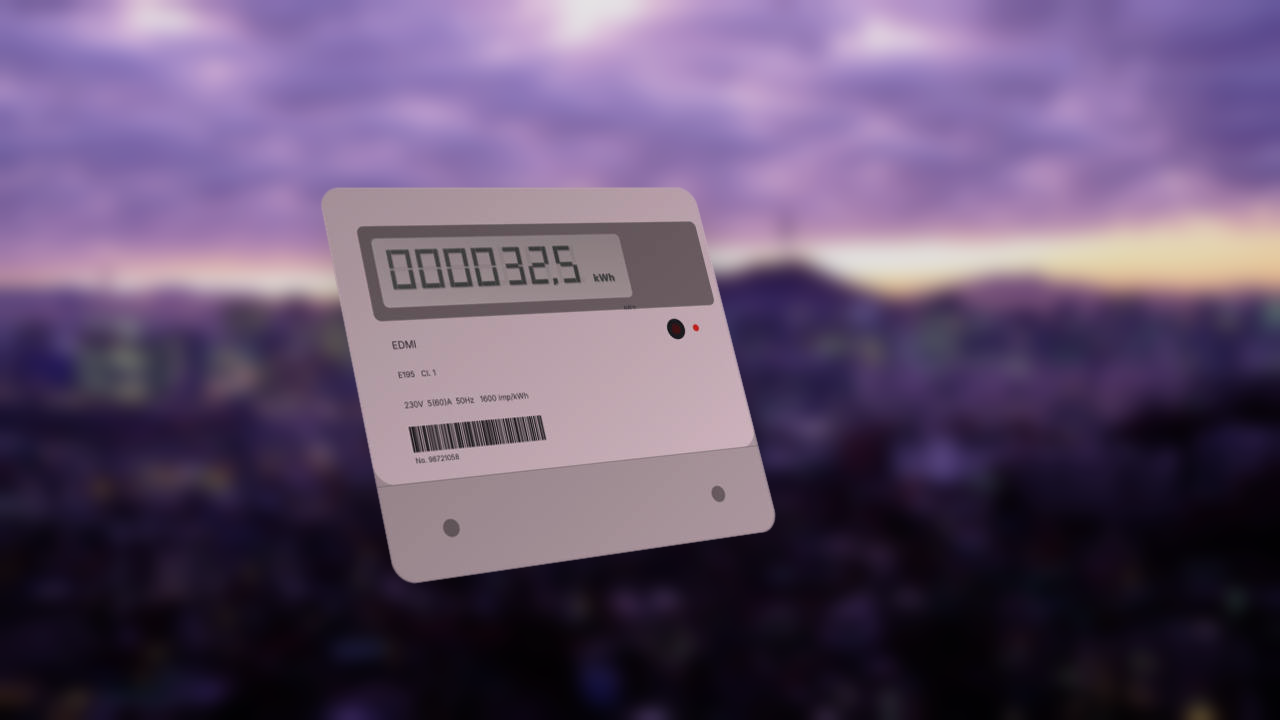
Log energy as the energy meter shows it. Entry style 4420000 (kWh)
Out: 32.5 (kWh)
